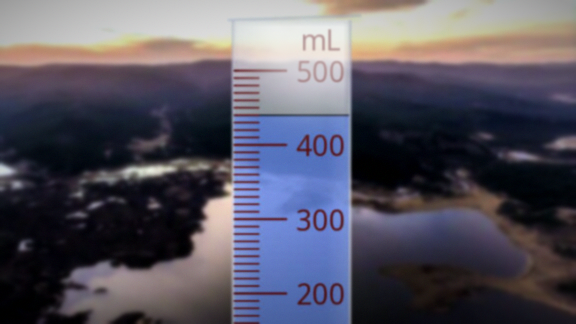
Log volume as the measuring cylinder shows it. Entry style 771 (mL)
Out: 440 (mL)
